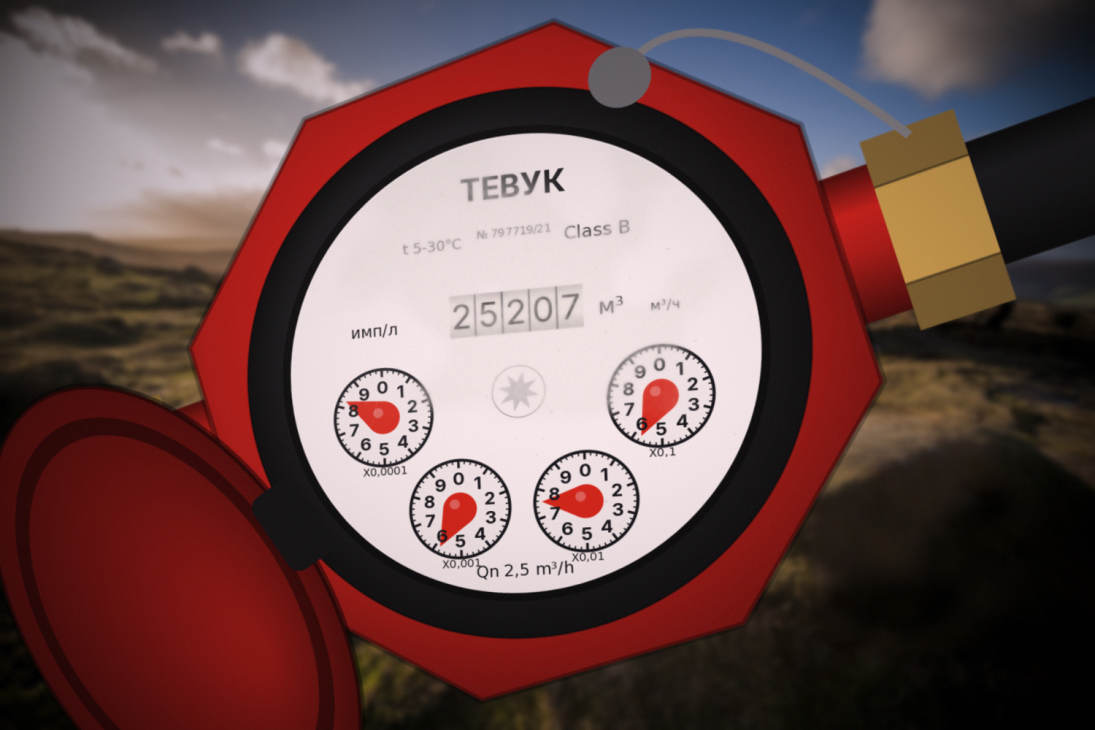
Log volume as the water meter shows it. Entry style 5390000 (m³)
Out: 25207.5758 (m³)
